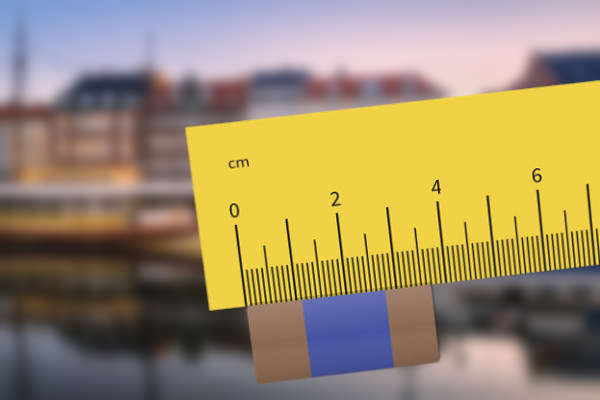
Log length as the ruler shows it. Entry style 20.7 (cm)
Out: 3.7 (cm)
